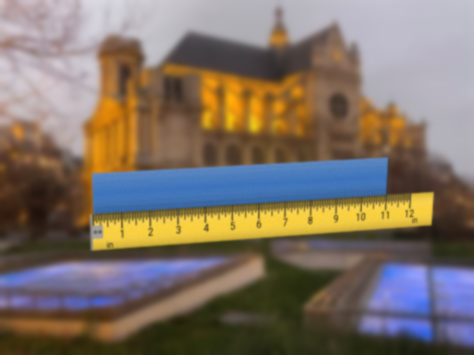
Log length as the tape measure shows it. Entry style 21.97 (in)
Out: 11 (in)
